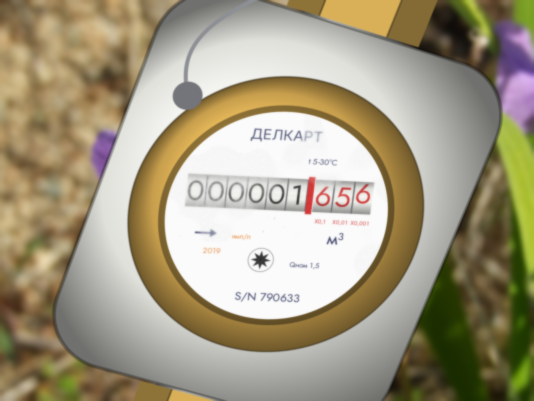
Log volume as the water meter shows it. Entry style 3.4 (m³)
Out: 1.656 (m³)
